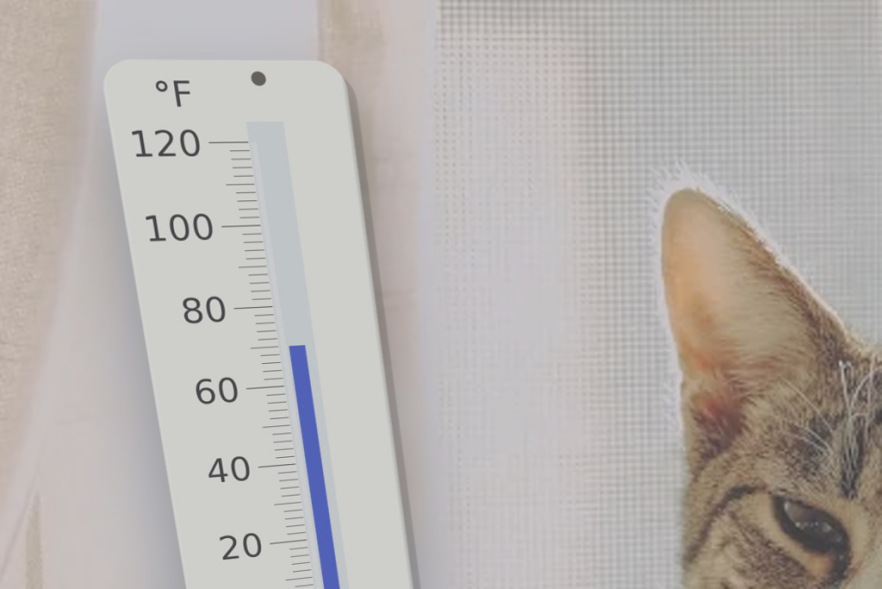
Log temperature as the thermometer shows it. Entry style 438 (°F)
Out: 70 (°F)
